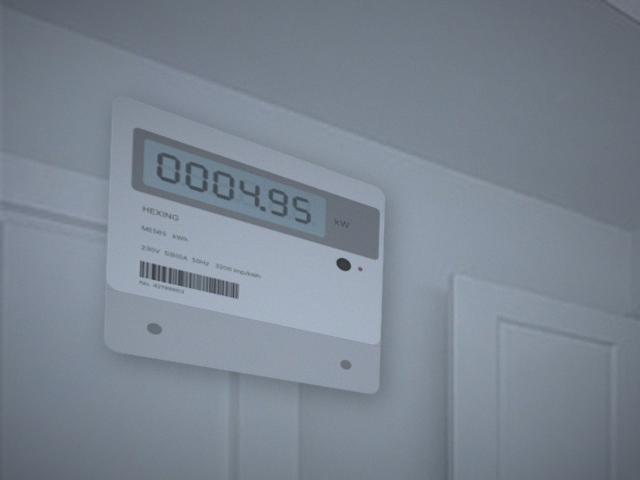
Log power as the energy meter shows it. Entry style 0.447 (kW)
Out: 4.95 (kW)
